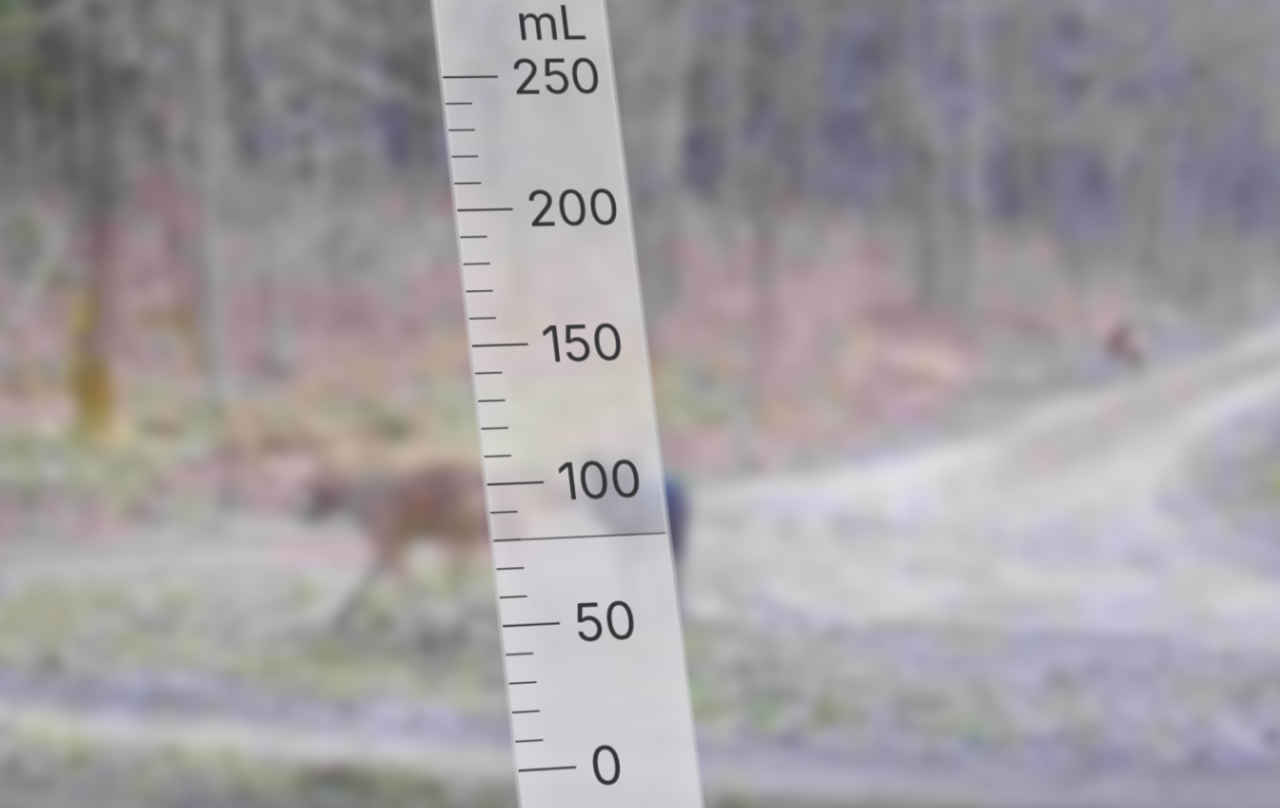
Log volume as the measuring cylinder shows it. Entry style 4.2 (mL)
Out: 80 (mL)
